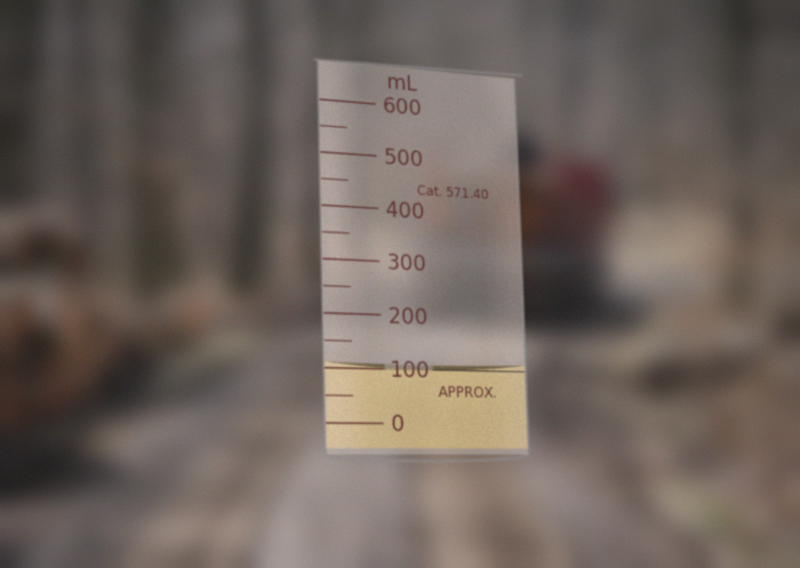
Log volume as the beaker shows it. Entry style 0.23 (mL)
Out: 100 (mL)
